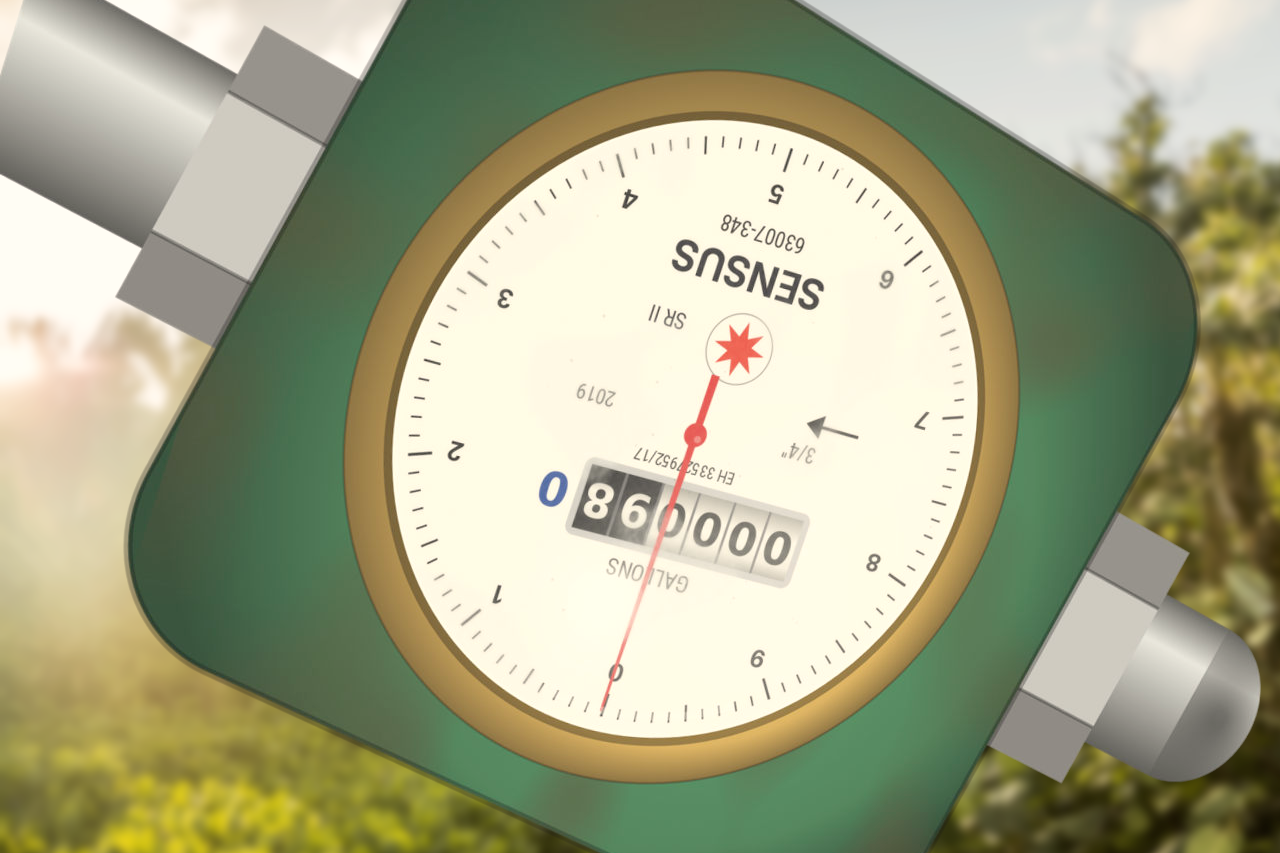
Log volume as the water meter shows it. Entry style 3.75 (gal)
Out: 980.0 (gal)
